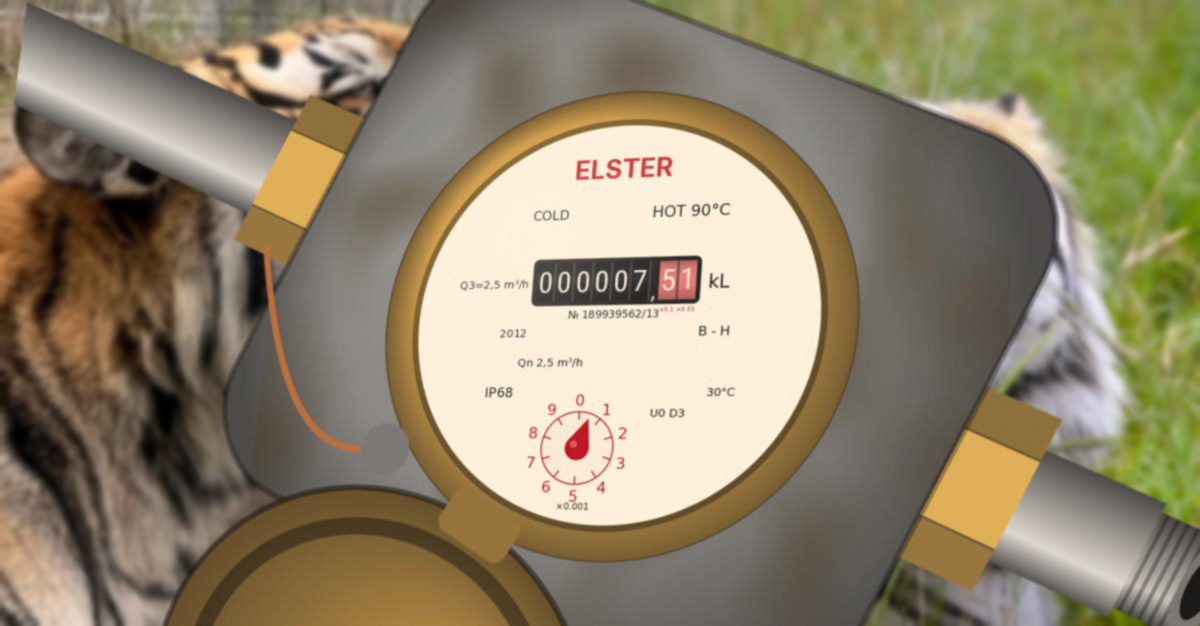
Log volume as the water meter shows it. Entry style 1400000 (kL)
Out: 7.510 (kL)
